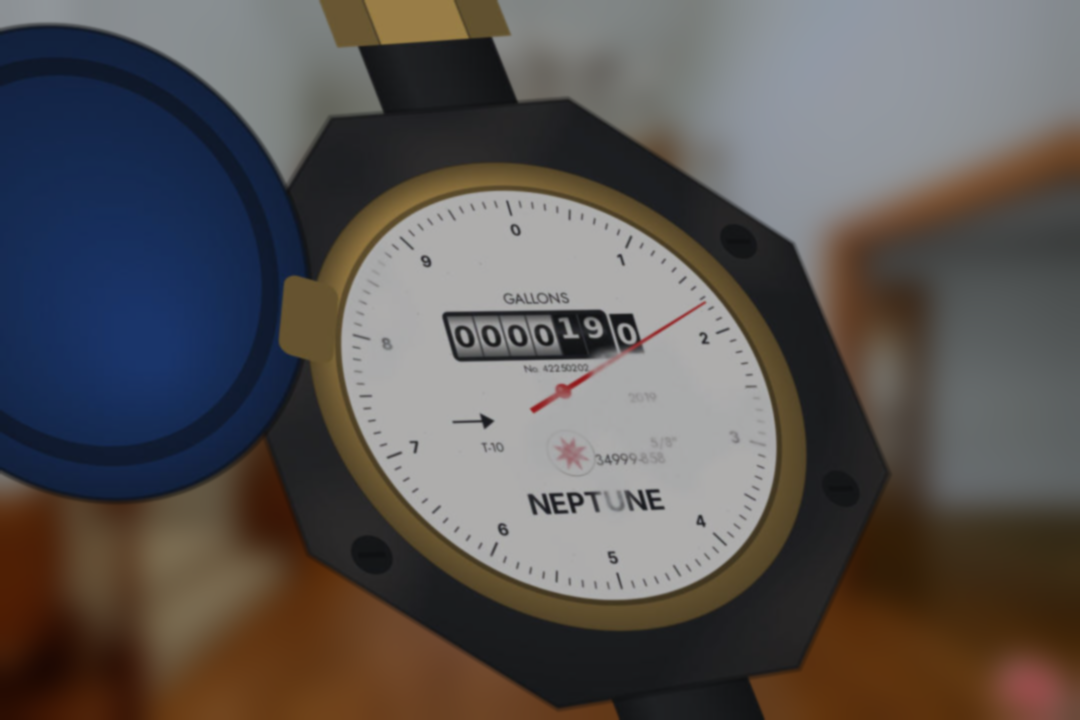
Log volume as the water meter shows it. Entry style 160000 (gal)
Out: 191.7 (gal)
